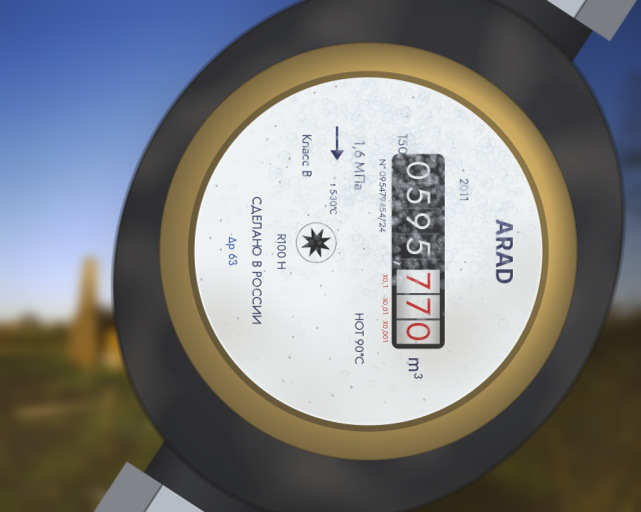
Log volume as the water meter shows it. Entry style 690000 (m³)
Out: 595.770 (m³)
